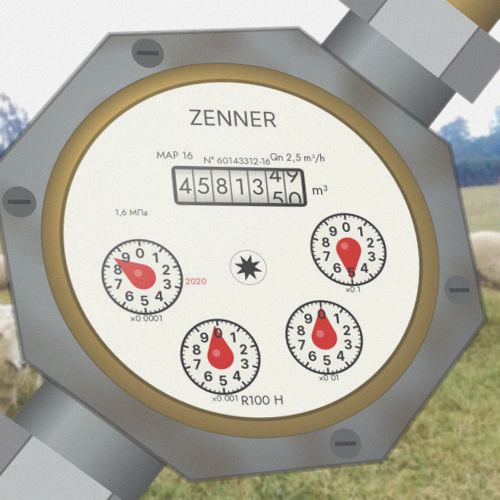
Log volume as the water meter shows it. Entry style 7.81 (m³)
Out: 4581349.4998 (m³)
